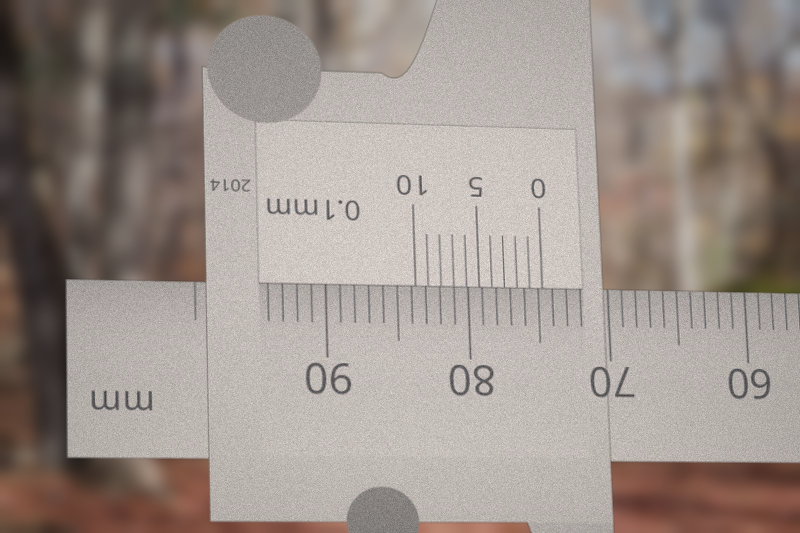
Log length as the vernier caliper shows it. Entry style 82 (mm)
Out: 74.7 (mm)
